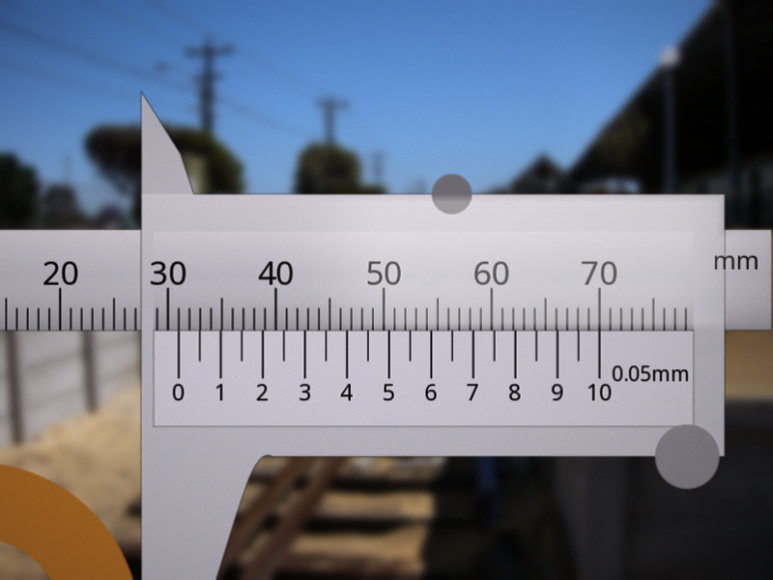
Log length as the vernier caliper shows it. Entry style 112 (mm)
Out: 31.0 (mm)
